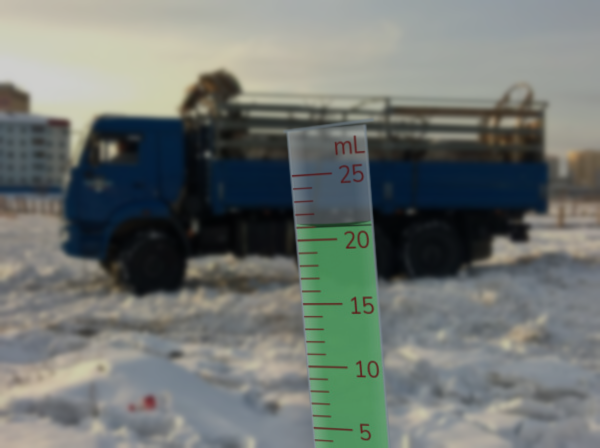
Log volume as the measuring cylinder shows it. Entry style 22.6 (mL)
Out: 21 (mL)
